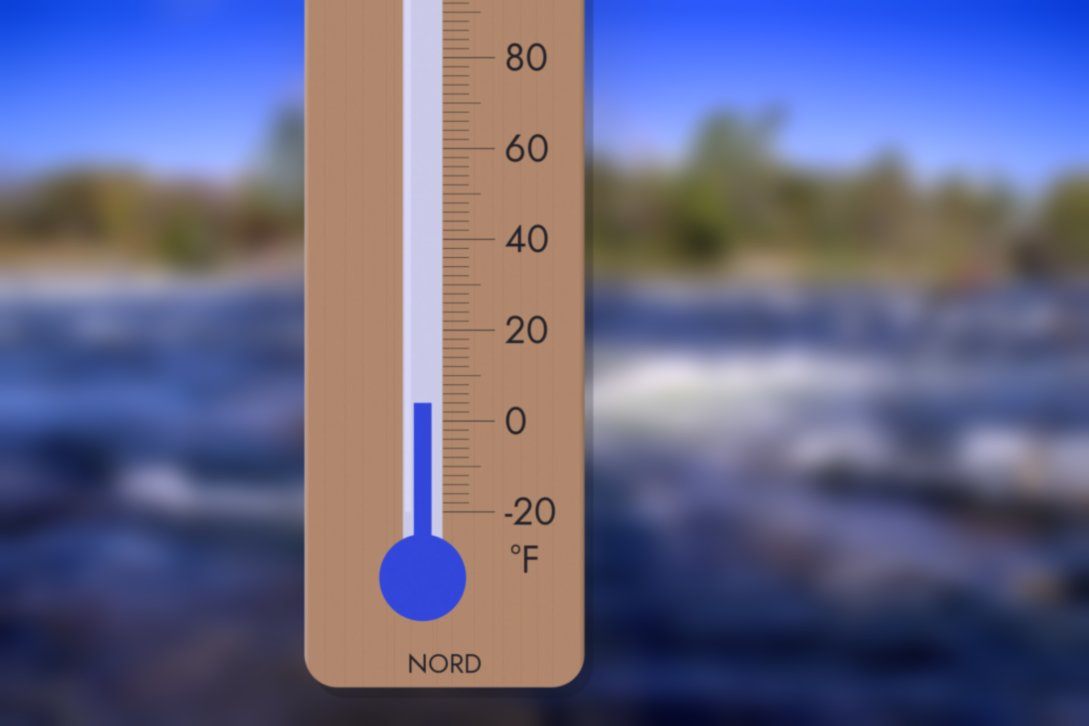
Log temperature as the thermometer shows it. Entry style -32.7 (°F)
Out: 4 (°F)
